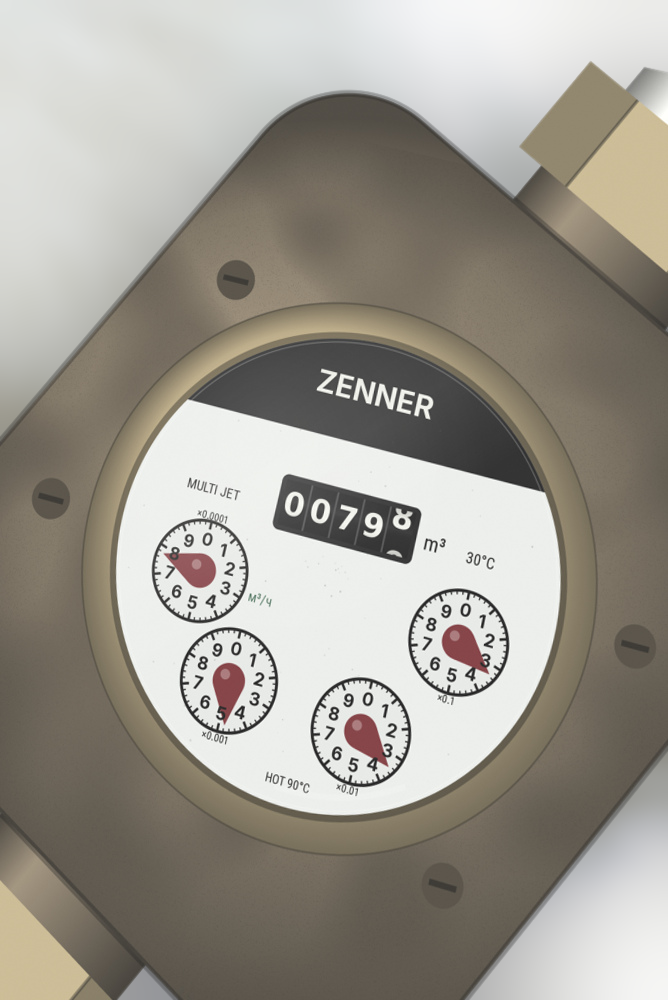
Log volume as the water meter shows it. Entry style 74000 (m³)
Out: 798.3347 (m³)
